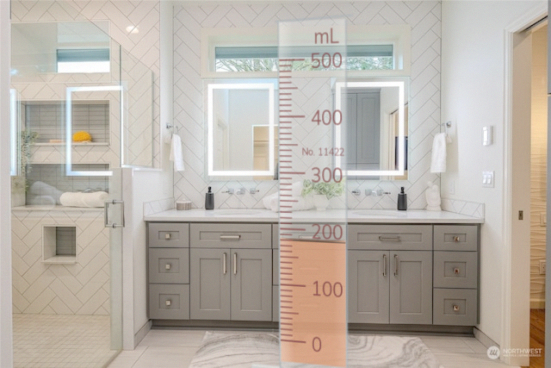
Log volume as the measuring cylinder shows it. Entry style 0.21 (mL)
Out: 180 (mL)
